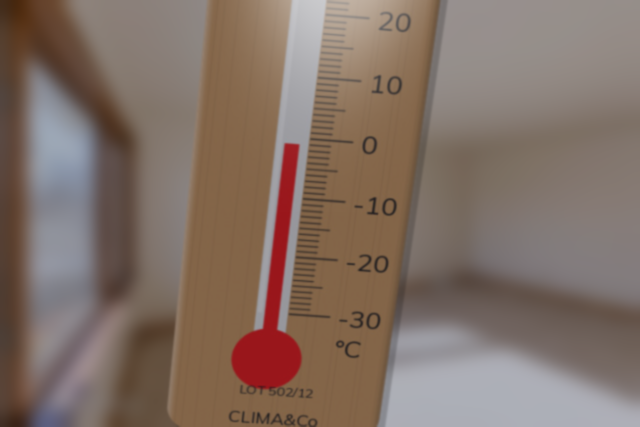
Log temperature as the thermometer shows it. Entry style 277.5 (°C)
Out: -1 (°C)
